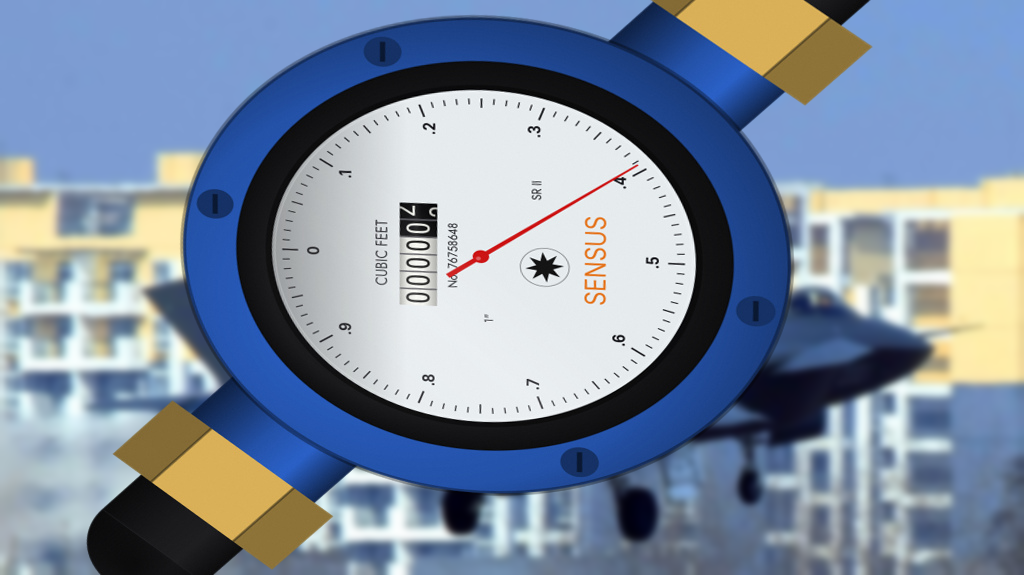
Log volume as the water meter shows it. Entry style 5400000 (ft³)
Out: 2.39 (ft³)
